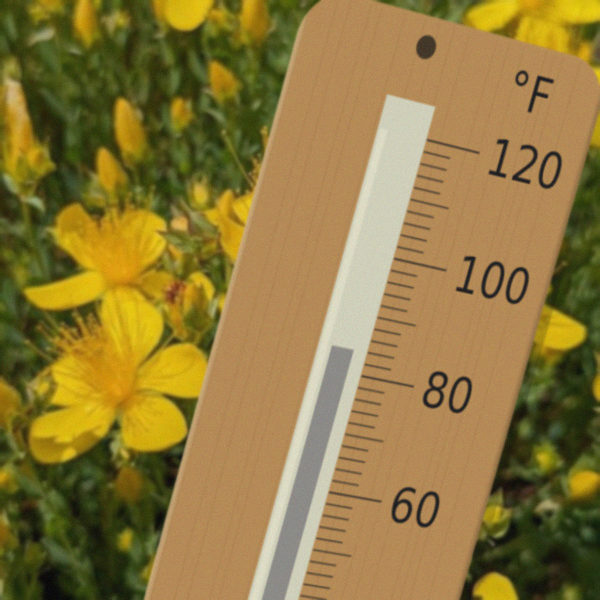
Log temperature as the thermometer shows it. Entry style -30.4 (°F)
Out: 84 (°F)
